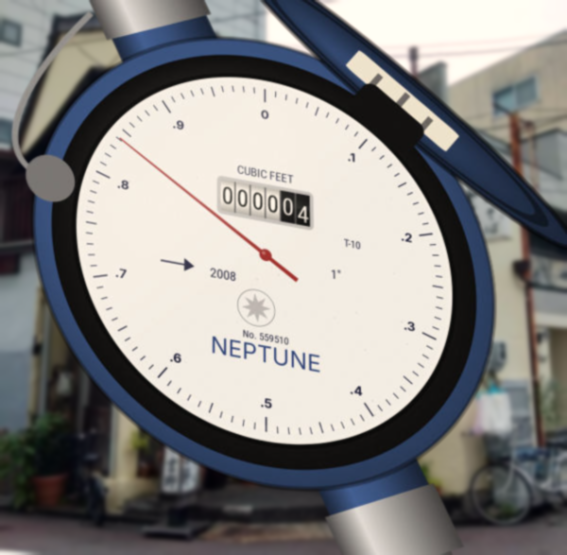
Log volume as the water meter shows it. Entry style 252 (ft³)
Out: 3.84 (ft³)
